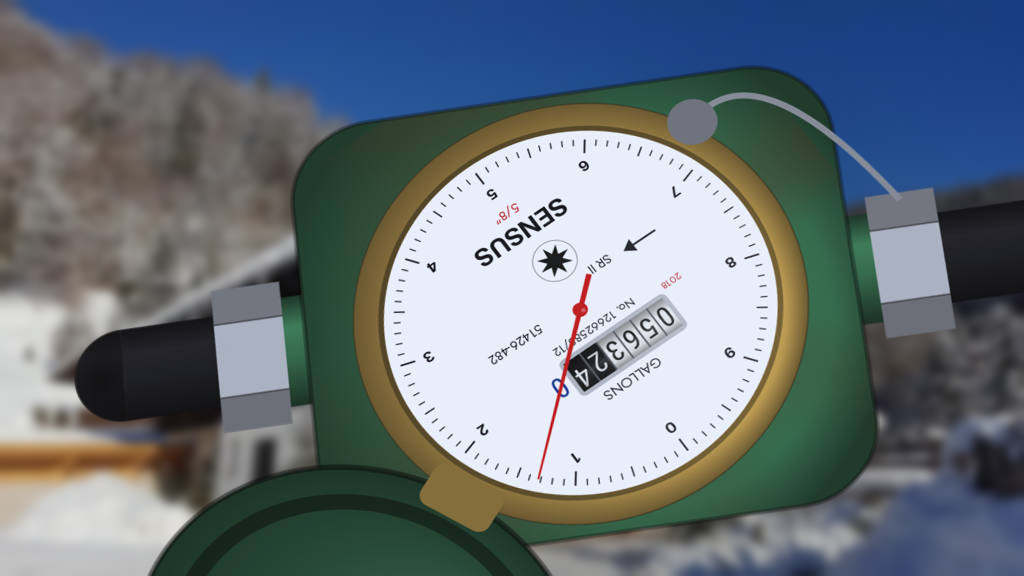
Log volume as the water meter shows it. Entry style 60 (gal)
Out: 563241.3 (gal)
